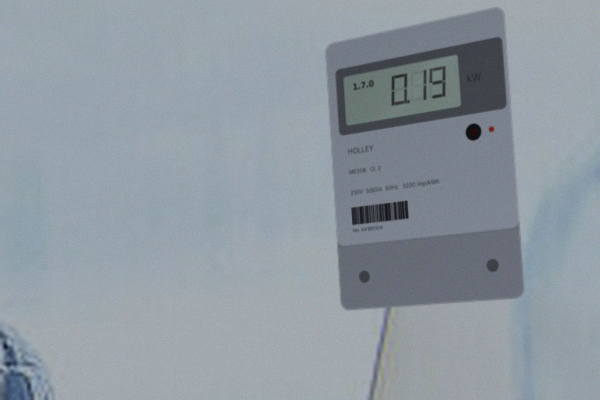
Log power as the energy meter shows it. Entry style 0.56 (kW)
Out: 0.19 (kW)
